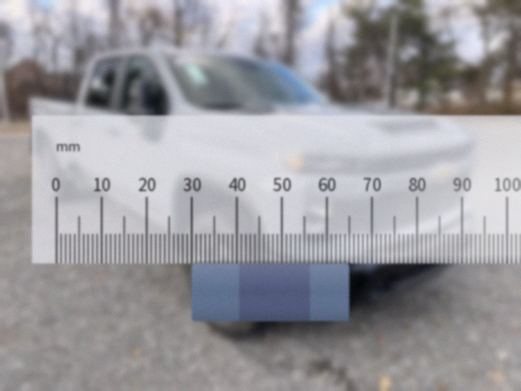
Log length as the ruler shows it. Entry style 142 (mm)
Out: 35 (mm)
